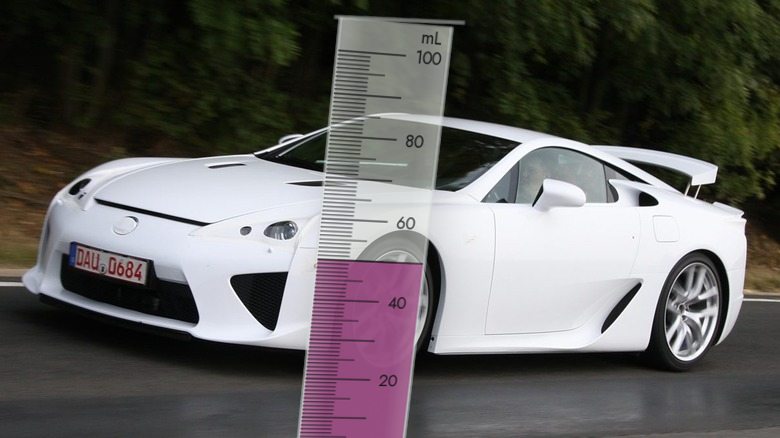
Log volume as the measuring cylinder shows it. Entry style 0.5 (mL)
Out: 50 (mL)
